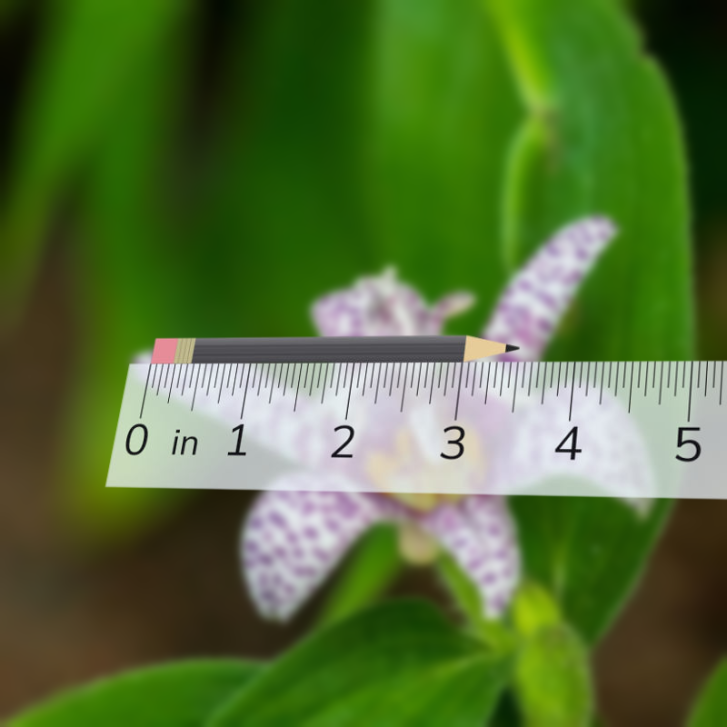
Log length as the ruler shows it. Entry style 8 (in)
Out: 3.5 (in)
